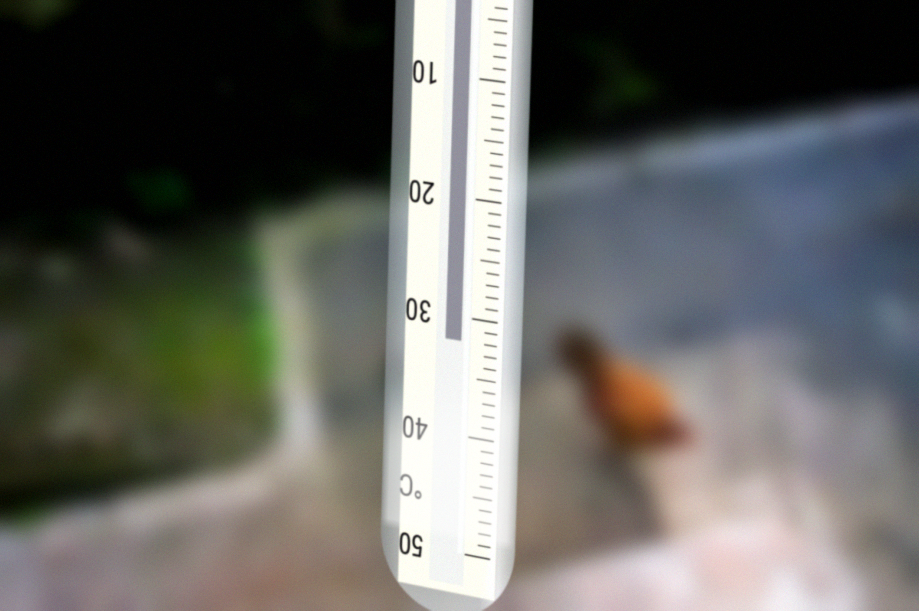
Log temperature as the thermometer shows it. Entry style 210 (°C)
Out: 32 (°C)
